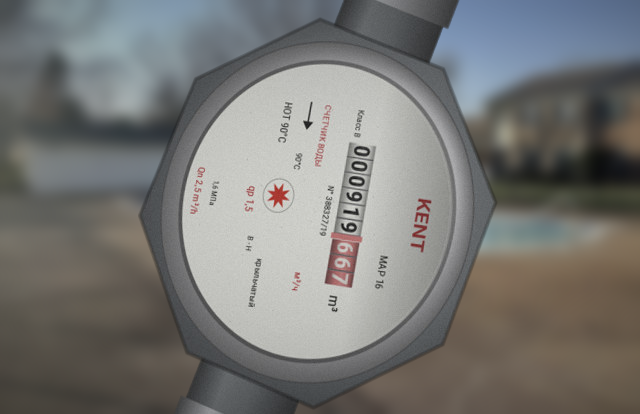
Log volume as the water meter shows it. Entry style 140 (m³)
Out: 919.667 (m³)
